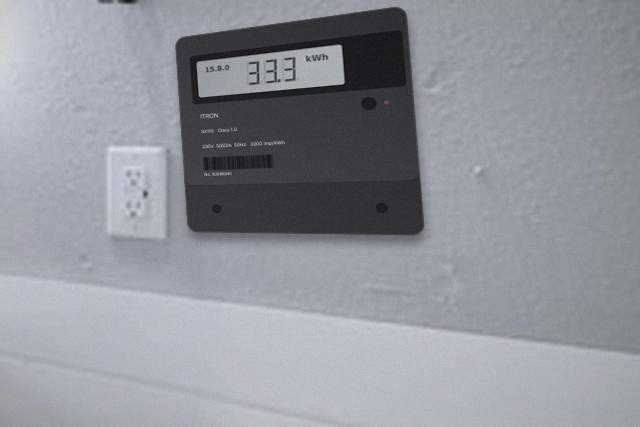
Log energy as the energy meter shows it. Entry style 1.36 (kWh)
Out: 33.3 (kWh)
